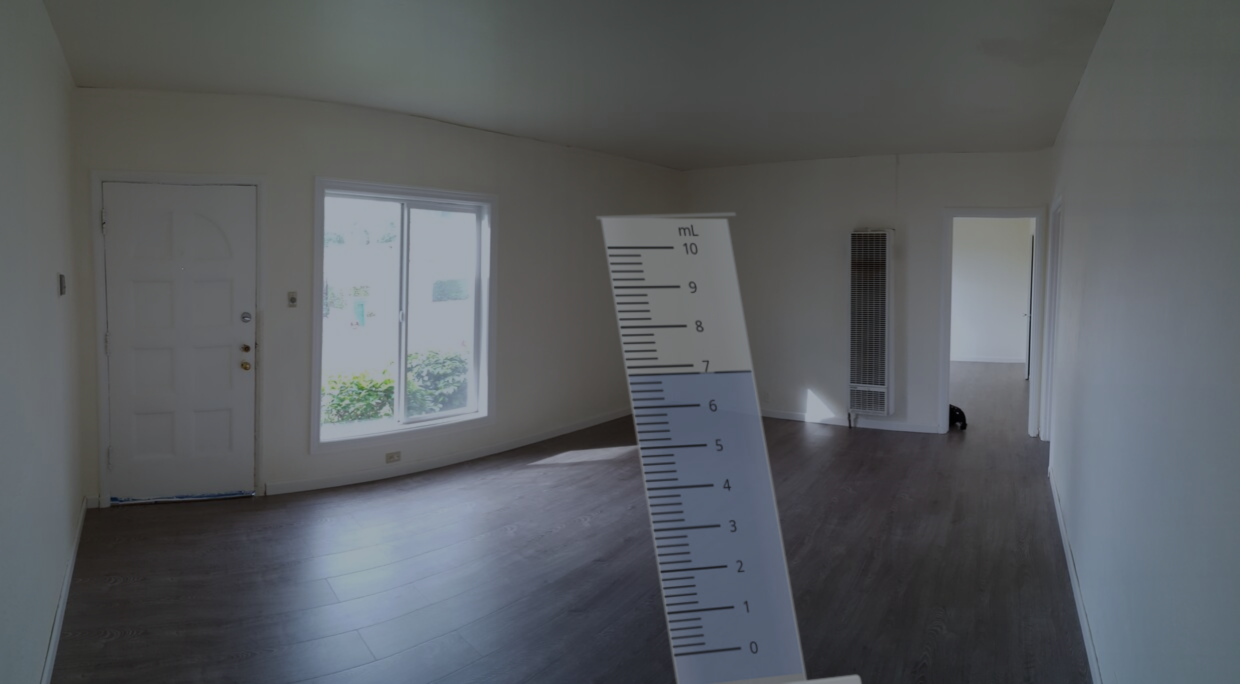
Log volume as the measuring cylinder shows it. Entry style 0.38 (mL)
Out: 6.8 (mL)
